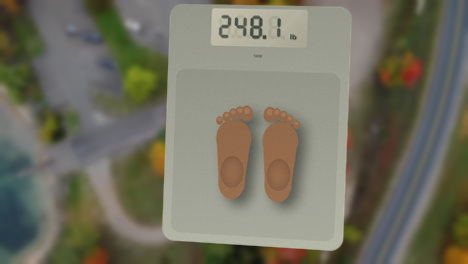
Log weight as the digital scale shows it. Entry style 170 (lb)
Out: 248.1 (lb)
